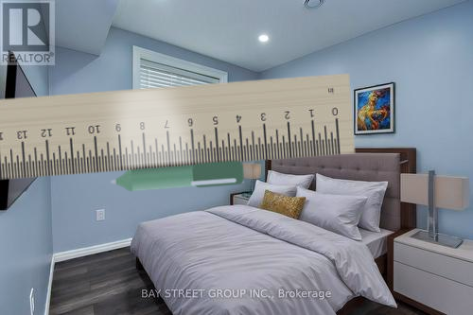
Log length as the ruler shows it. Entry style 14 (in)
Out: 5.5 (in)
